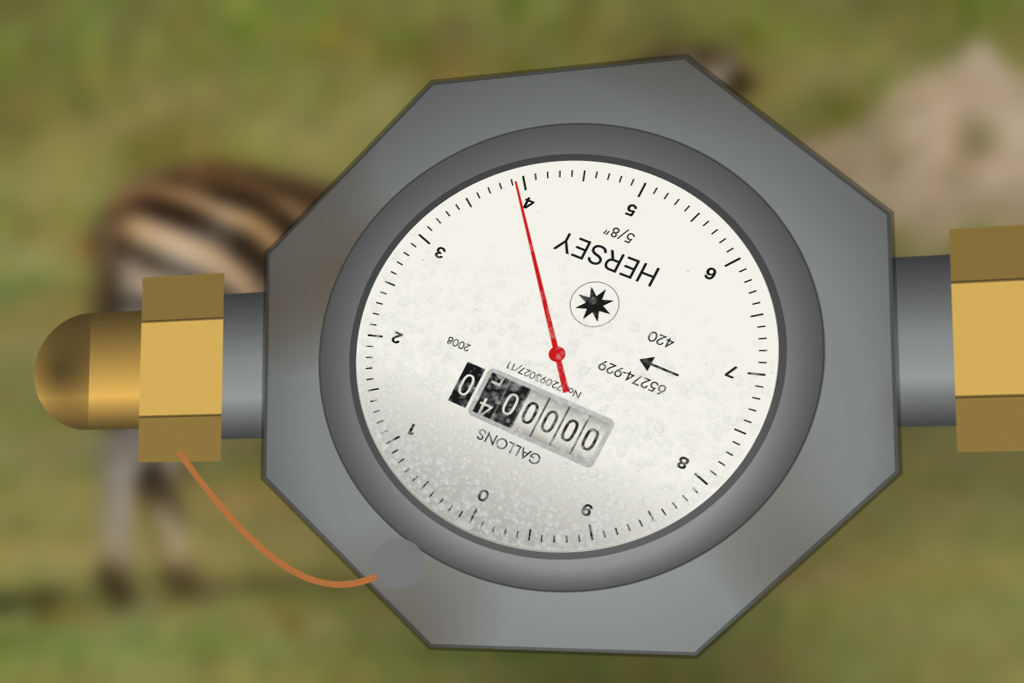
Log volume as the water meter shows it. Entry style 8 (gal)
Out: 43.9 (gal)
